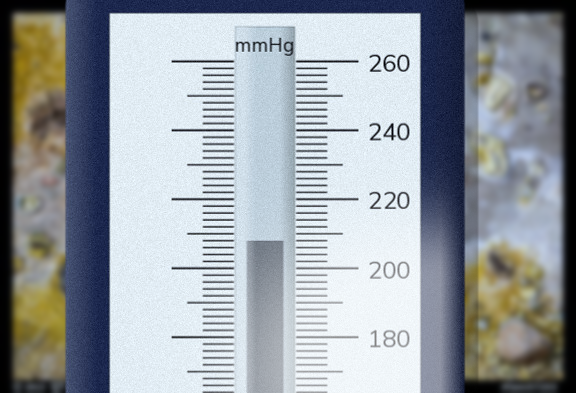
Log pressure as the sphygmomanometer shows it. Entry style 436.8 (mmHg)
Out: 208 (mmHg)
